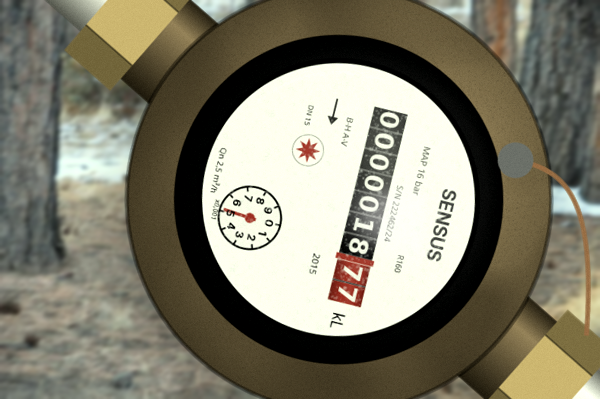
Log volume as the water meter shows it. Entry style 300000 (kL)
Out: 18.775 (kL)
